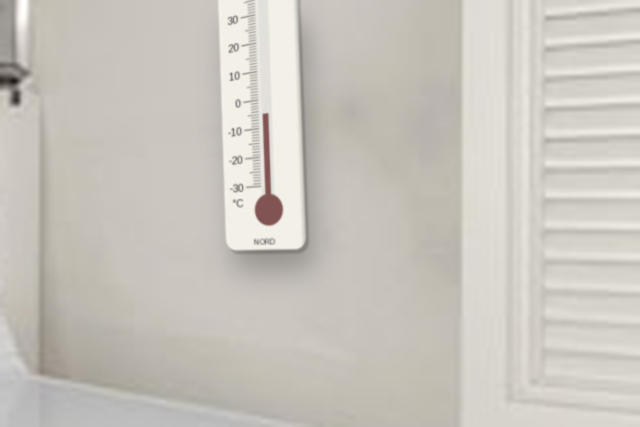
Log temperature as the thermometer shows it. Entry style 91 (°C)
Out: -5 (°C)
